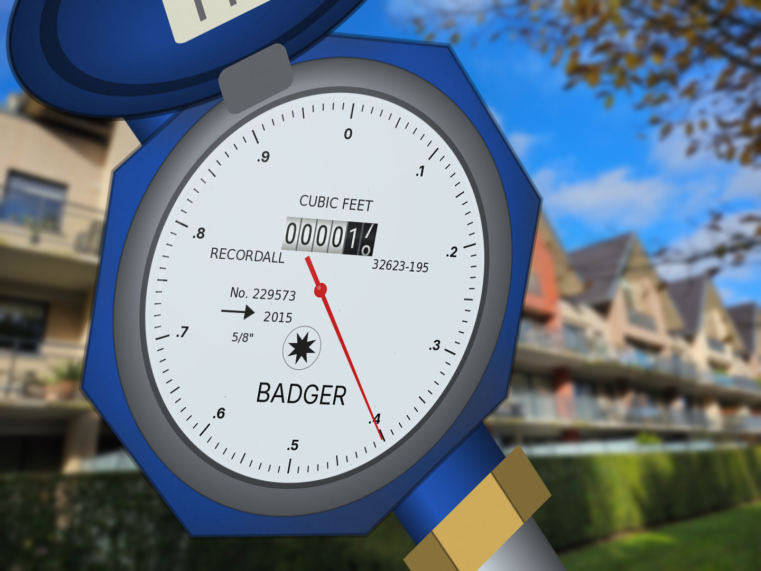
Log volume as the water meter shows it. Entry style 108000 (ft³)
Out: 17.40 (ft³)
